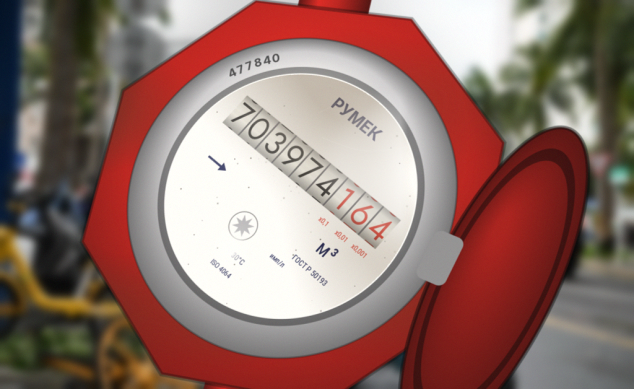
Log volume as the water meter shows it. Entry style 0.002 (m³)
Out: 703974.164 (m³)
